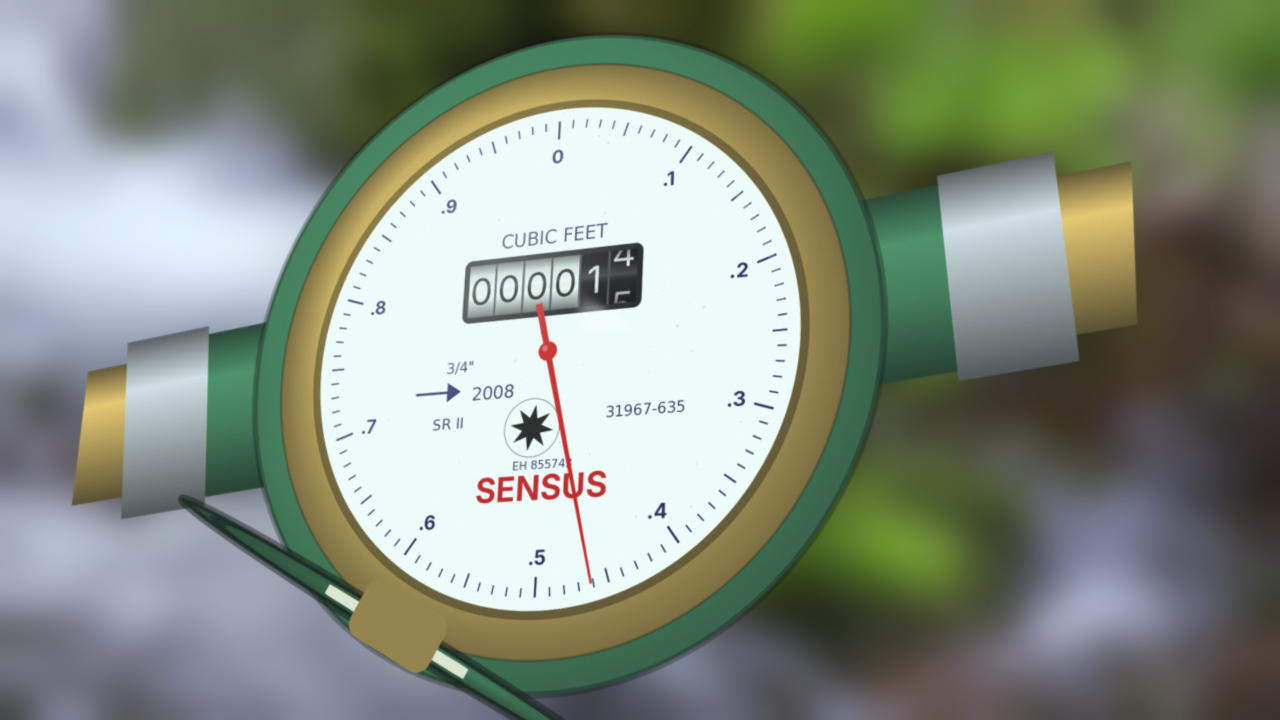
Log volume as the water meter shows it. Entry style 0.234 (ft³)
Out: 14.46 (ft³)
